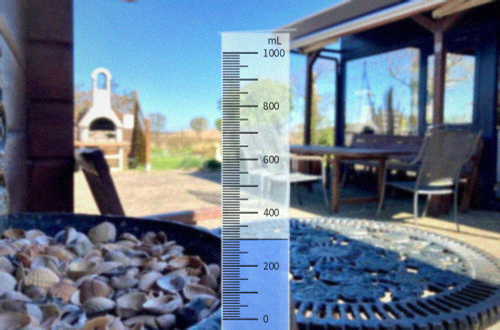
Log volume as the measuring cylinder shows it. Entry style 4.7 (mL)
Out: 300 (mL)
